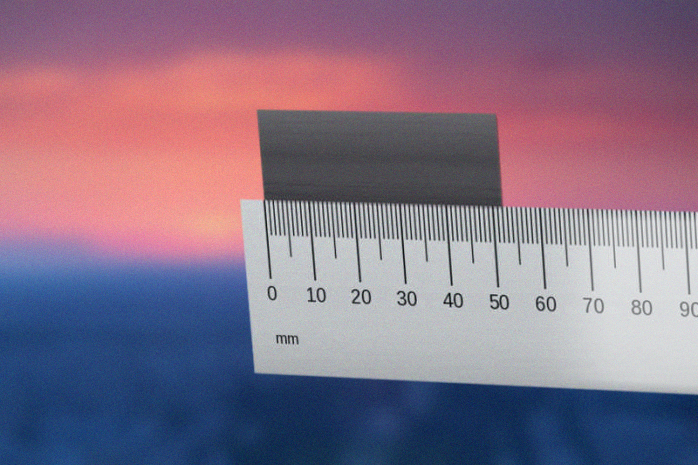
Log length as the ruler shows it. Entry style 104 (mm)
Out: 52 (mm)
